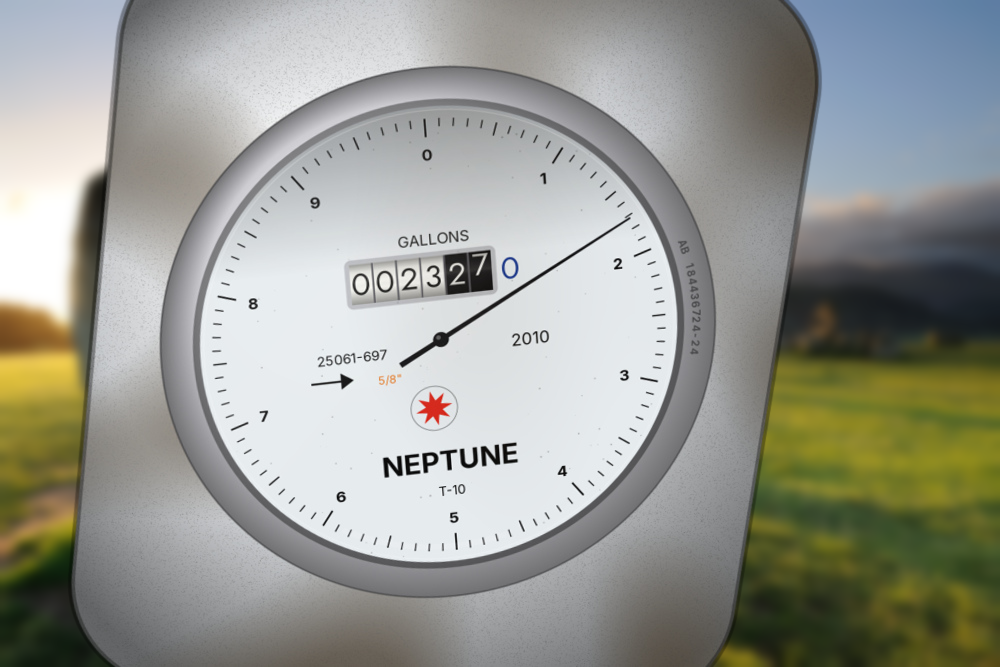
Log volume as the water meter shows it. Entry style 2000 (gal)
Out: 23271.7 (gal)
